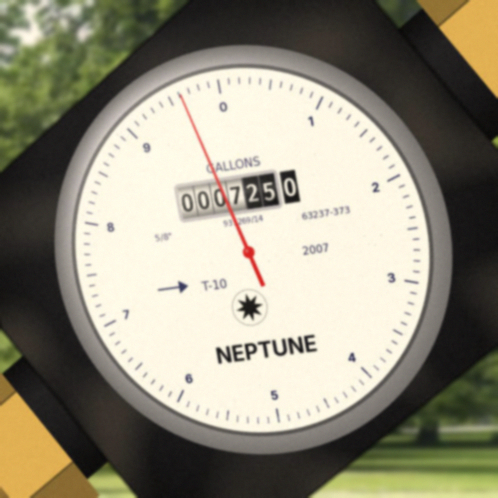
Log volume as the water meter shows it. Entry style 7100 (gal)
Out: 7249.6 (gal)
